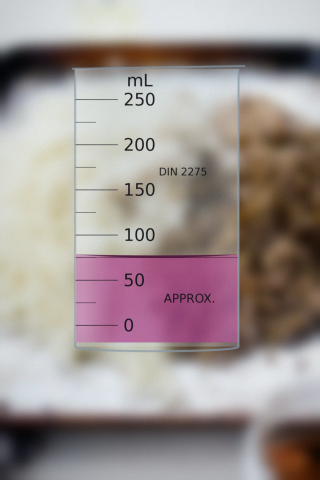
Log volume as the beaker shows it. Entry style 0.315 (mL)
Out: 75 (mL)
